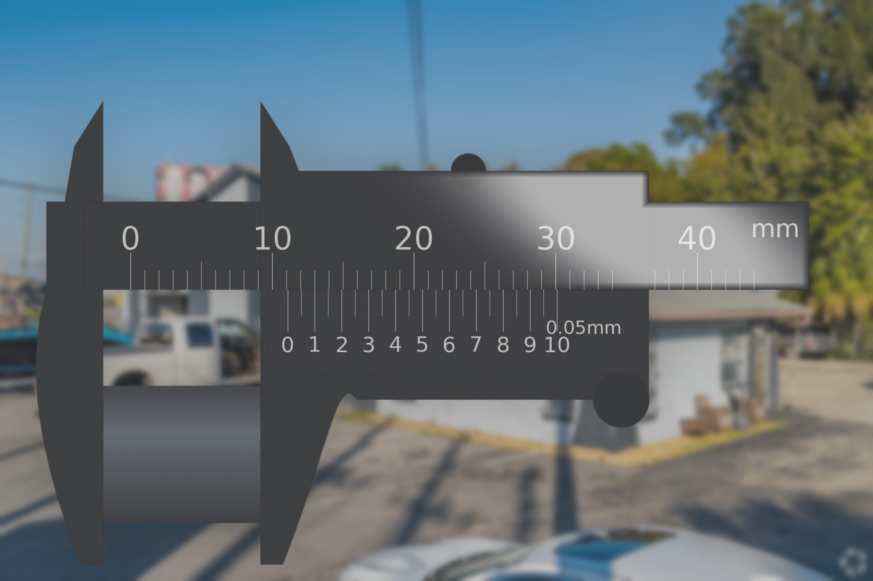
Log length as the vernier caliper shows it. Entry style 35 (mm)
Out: 11.1 (mm)
